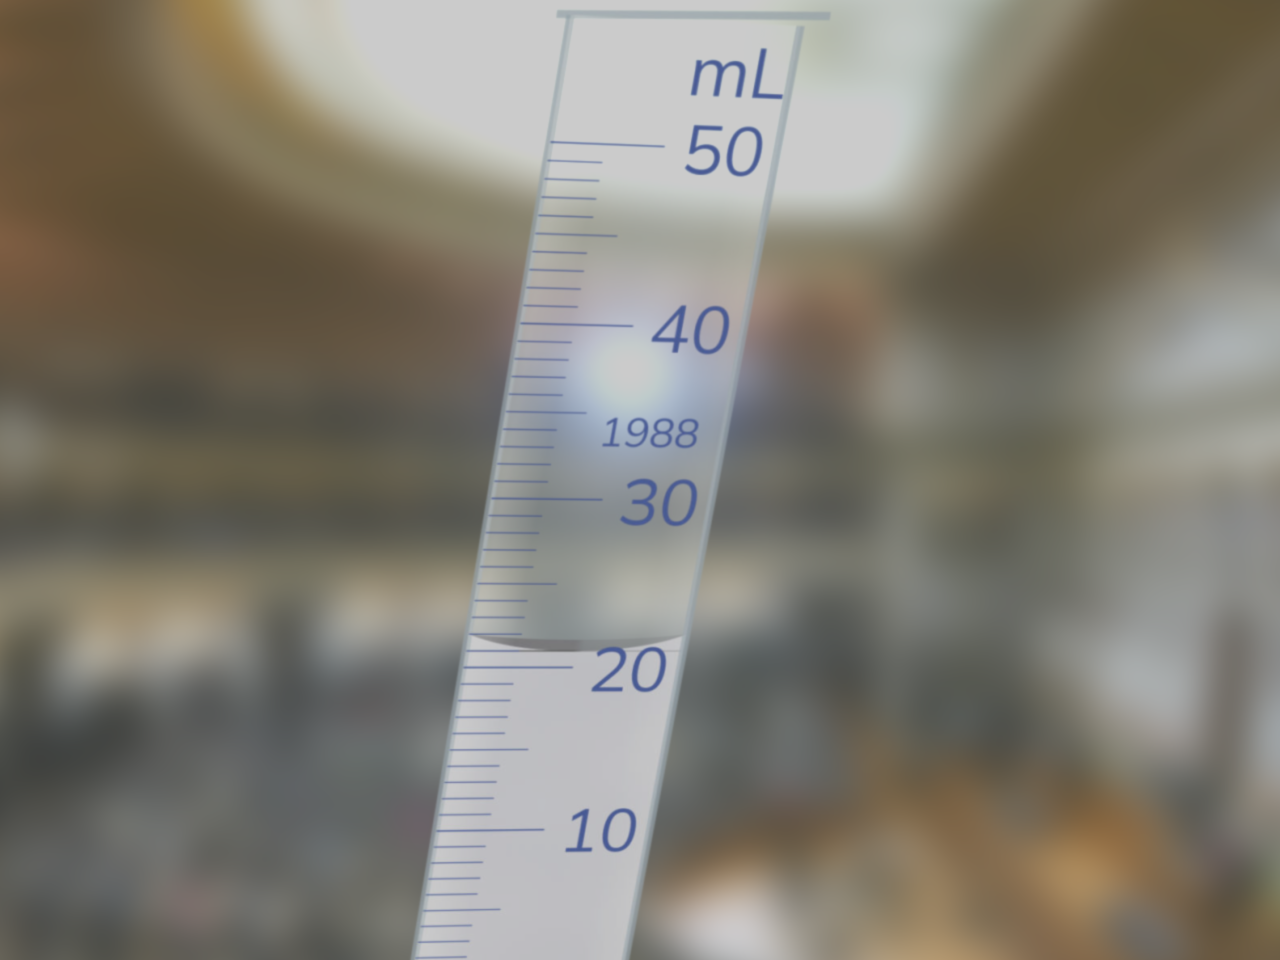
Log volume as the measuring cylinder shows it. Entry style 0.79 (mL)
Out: 21 (mL)
